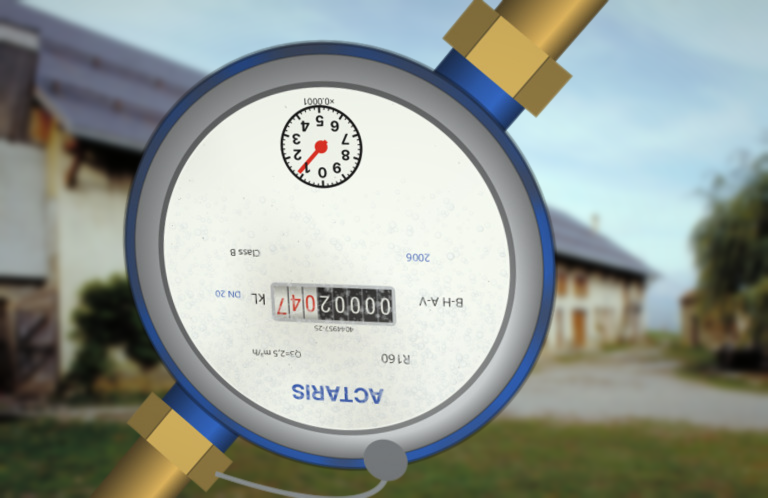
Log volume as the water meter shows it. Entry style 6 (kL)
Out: 2.0471 (kL)
